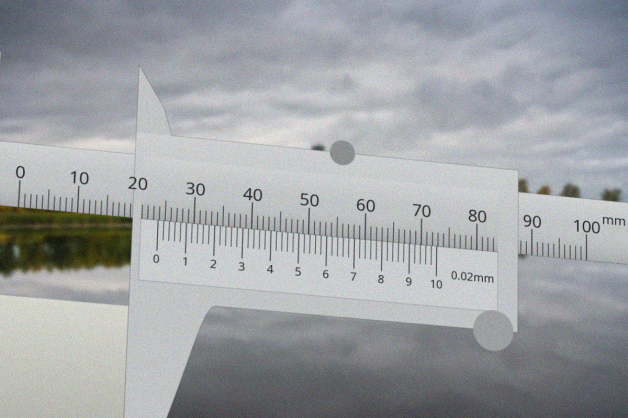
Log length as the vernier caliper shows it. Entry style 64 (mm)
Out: 23.8 (mm)
